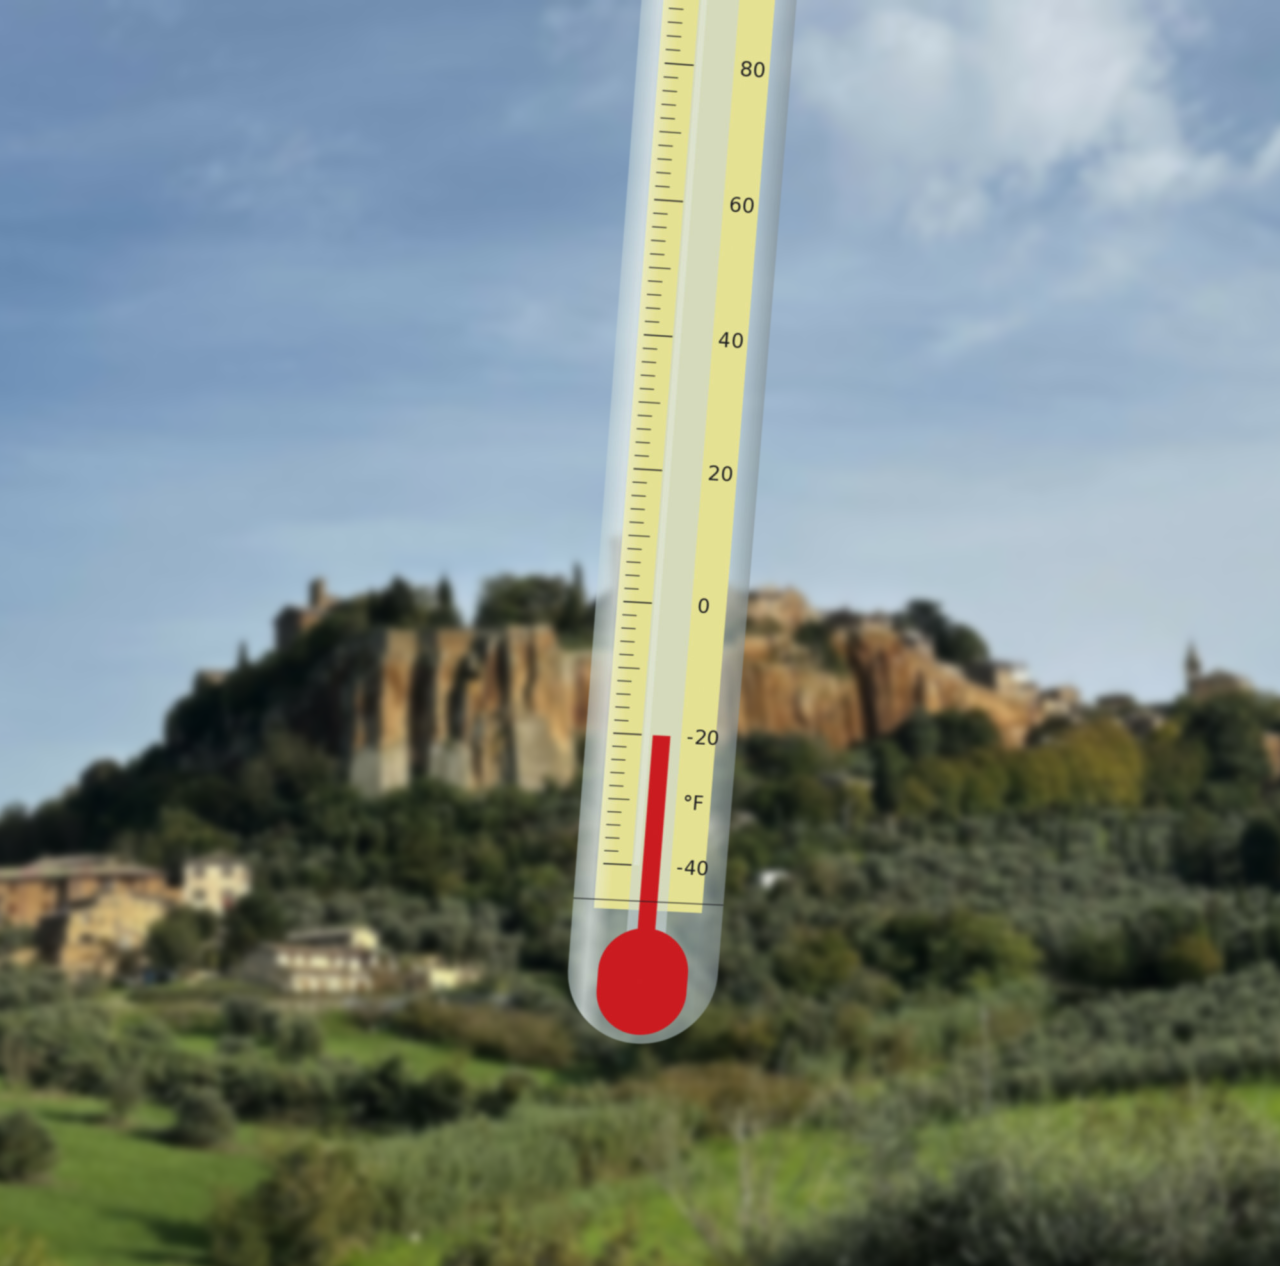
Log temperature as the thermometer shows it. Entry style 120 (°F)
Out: -20 (°F)
